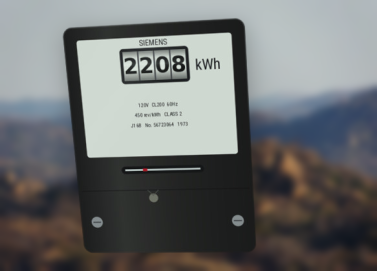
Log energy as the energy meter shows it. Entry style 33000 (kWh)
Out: 2208 (kWh)
